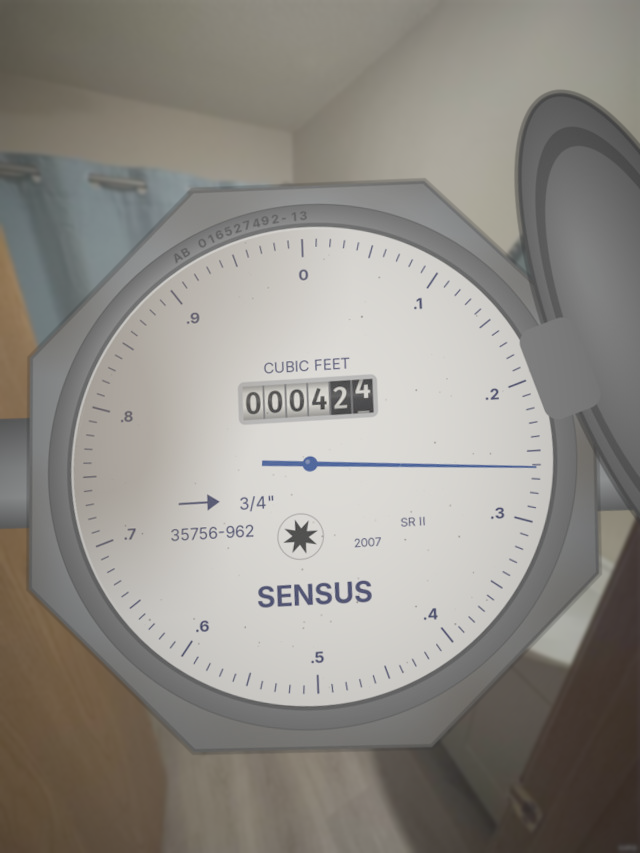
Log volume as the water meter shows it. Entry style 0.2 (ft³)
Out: 424.26 (ft³)
